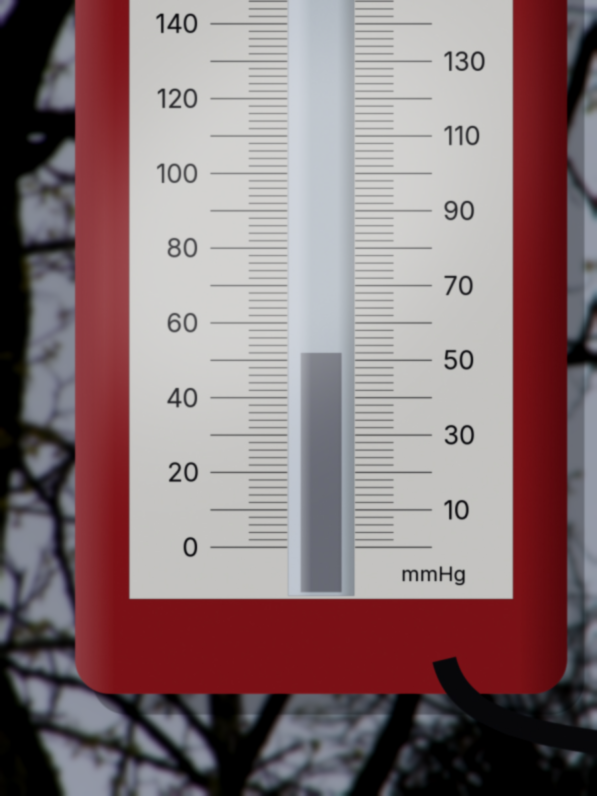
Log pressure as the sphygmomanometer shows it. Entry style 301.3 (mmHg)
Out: 52 (mmHg)
